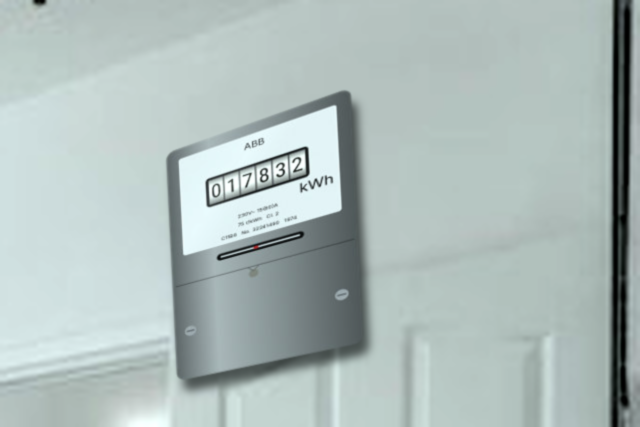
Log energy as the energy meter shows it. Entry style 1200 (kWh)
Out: 17832 (kWh)
